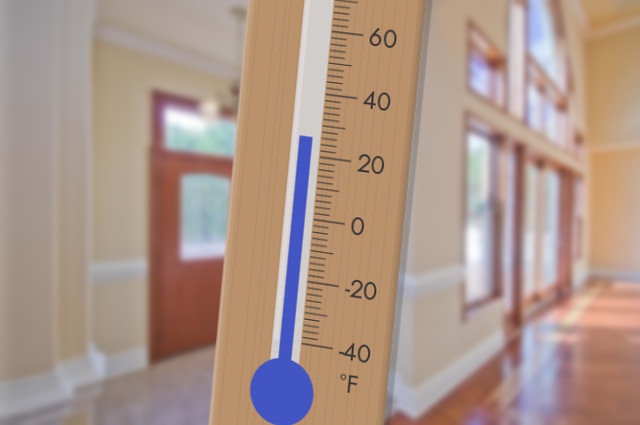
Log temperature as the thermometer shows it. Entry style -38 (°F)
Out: 26 (°F)
